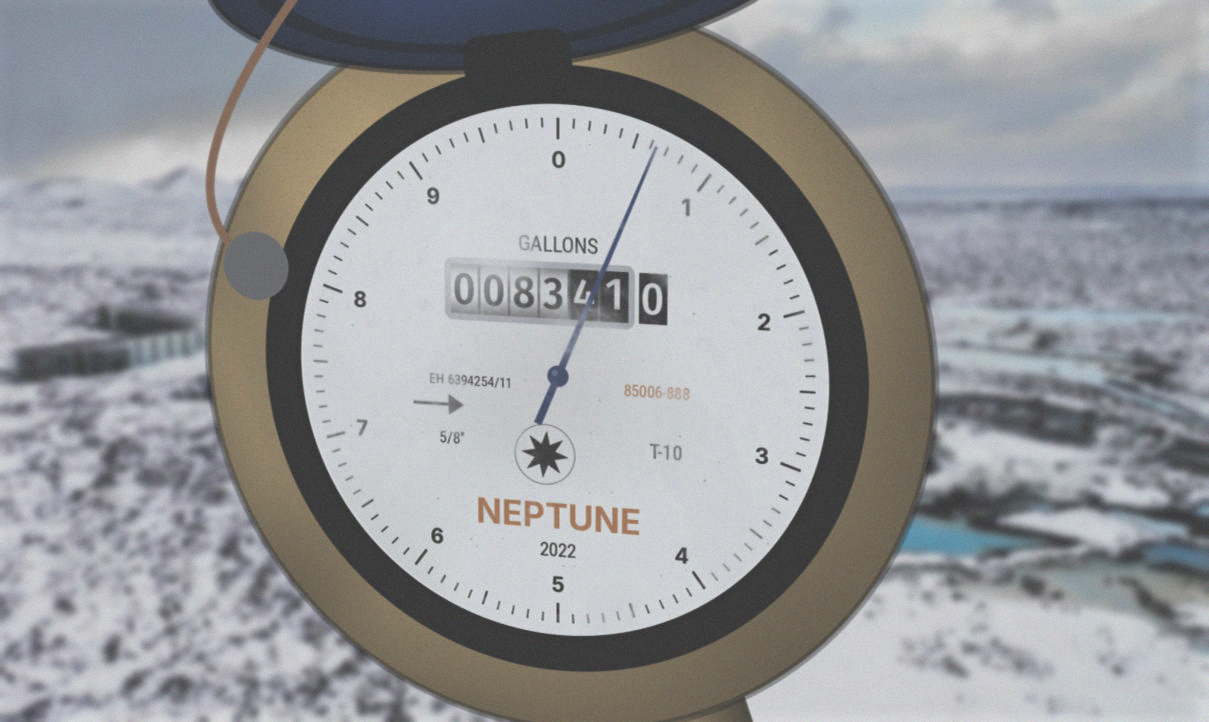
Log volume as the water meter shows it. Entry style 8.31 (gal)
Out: 83410.6 (gal)
